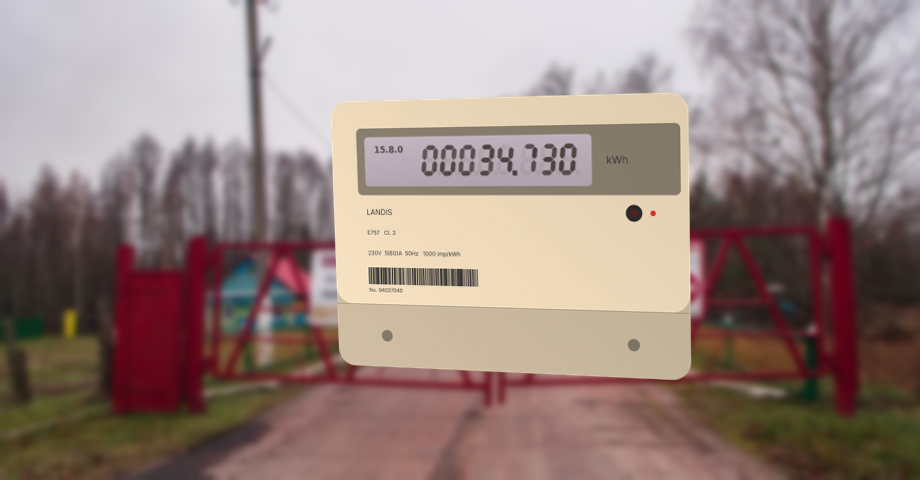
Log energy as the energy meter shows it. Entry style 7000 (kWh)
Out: 34.730 (kWh)
